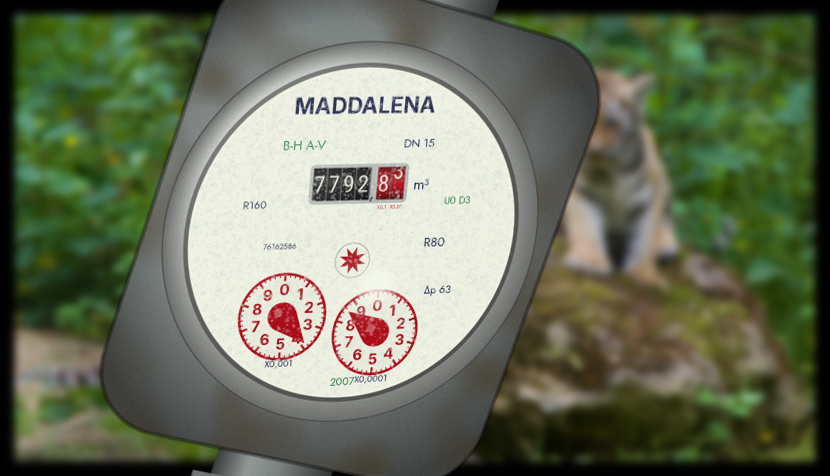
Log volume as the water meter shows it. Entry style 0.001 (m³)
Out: 7792.8338 (m³)
